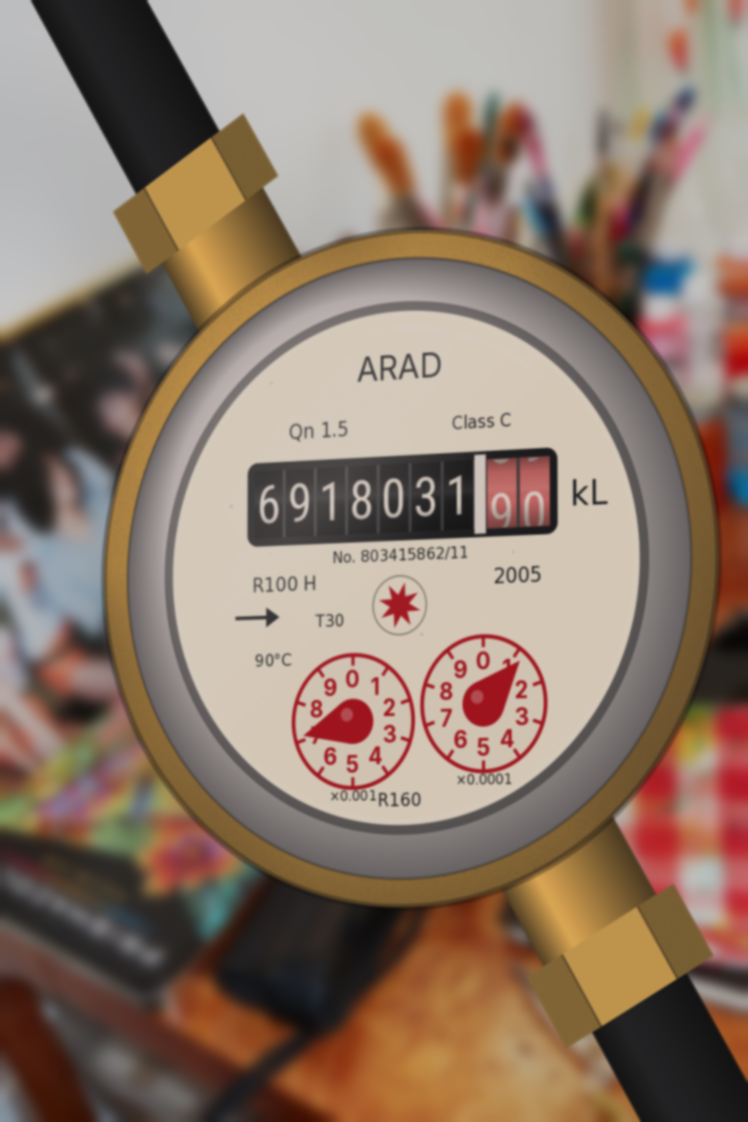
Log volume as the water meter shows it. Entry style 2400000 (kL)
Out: 6918031.8971 (kL)
